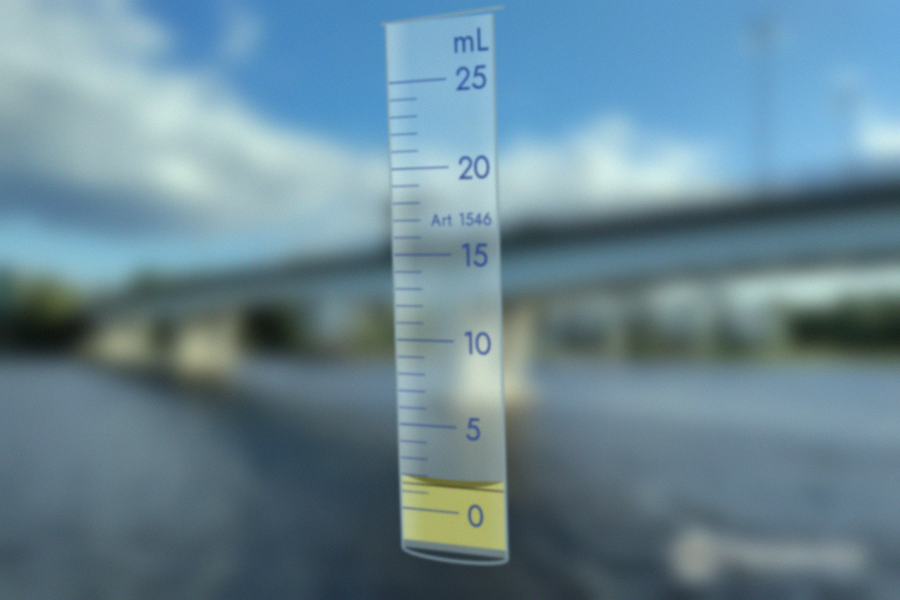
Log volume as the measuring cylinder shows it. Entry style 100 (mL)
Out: 1.5 (mL)
